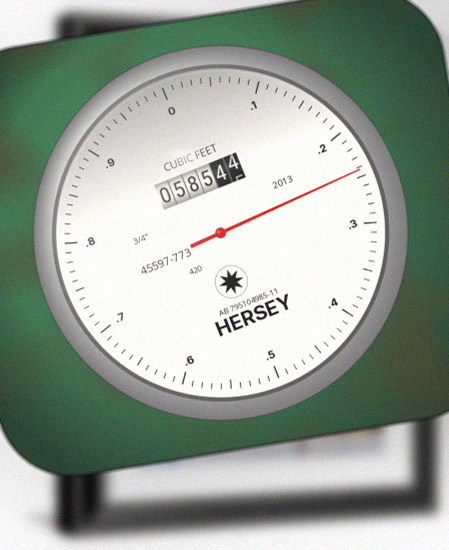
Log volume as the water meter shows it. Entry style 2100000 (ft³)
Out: 58544.24 (ft³)
